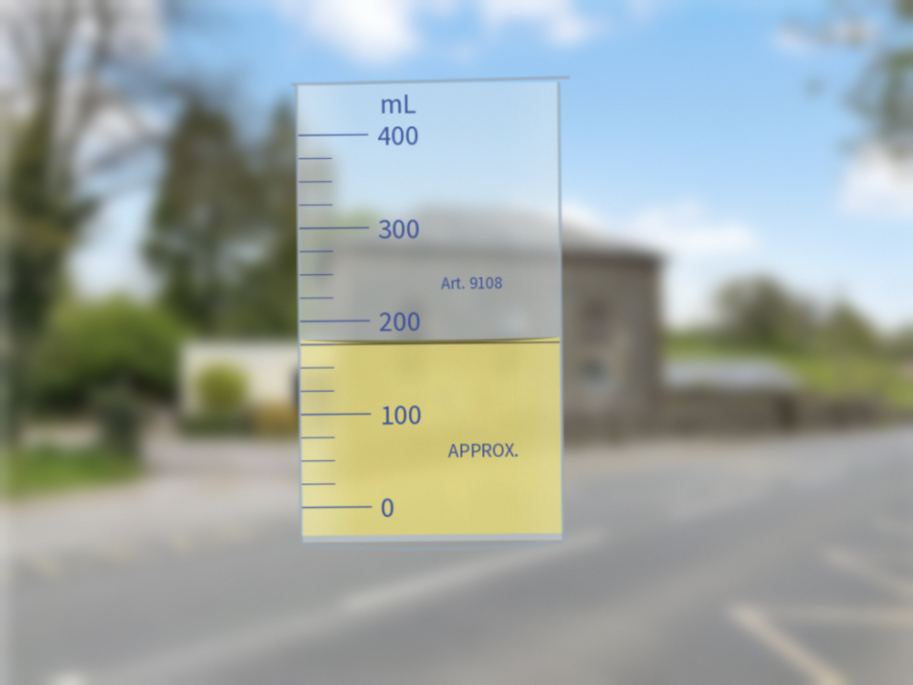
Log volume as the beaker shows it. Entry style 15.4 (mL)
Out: 175 (mL)
